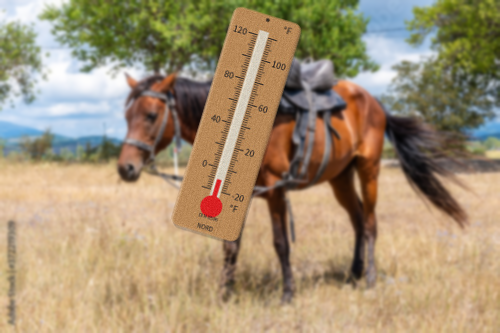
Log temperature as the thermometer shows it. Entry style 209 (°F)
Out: -10 (°F)
